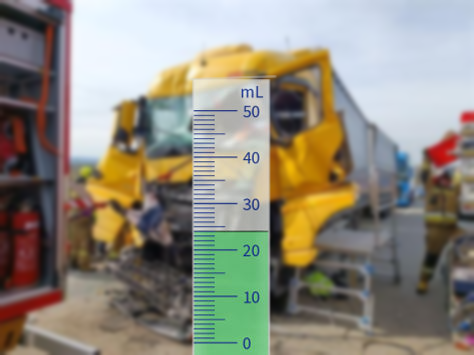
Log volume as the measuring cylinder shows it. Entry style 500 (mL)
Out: 24 (mL)
